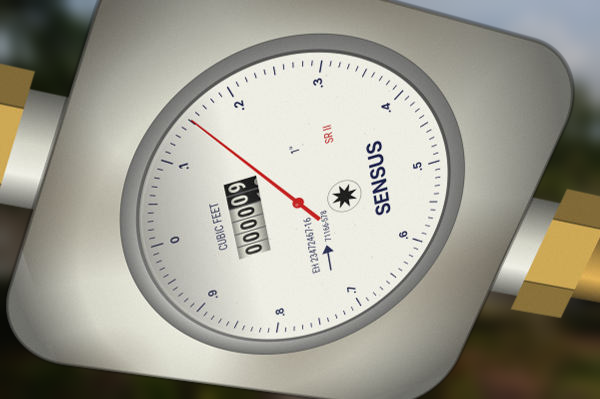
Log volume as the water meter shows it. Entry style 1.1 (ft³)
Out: 9.15 (ft³)
